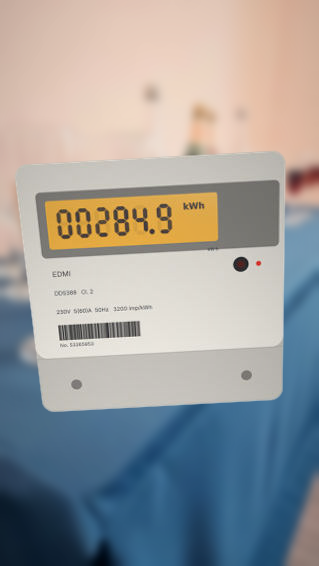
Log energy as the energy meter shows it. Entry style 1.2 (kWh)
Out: 284.9 (kWh)
